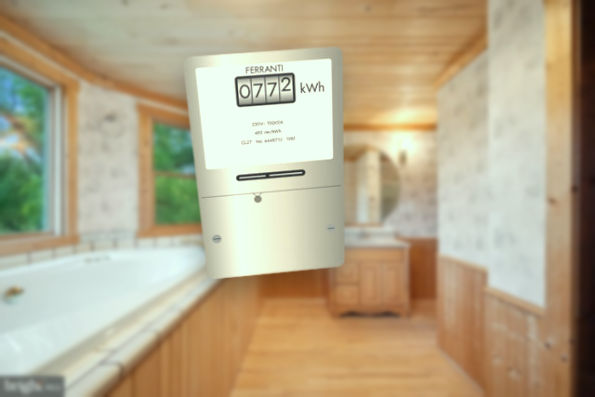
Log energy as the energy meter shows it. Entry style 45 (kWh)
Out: 772 (kWh)
